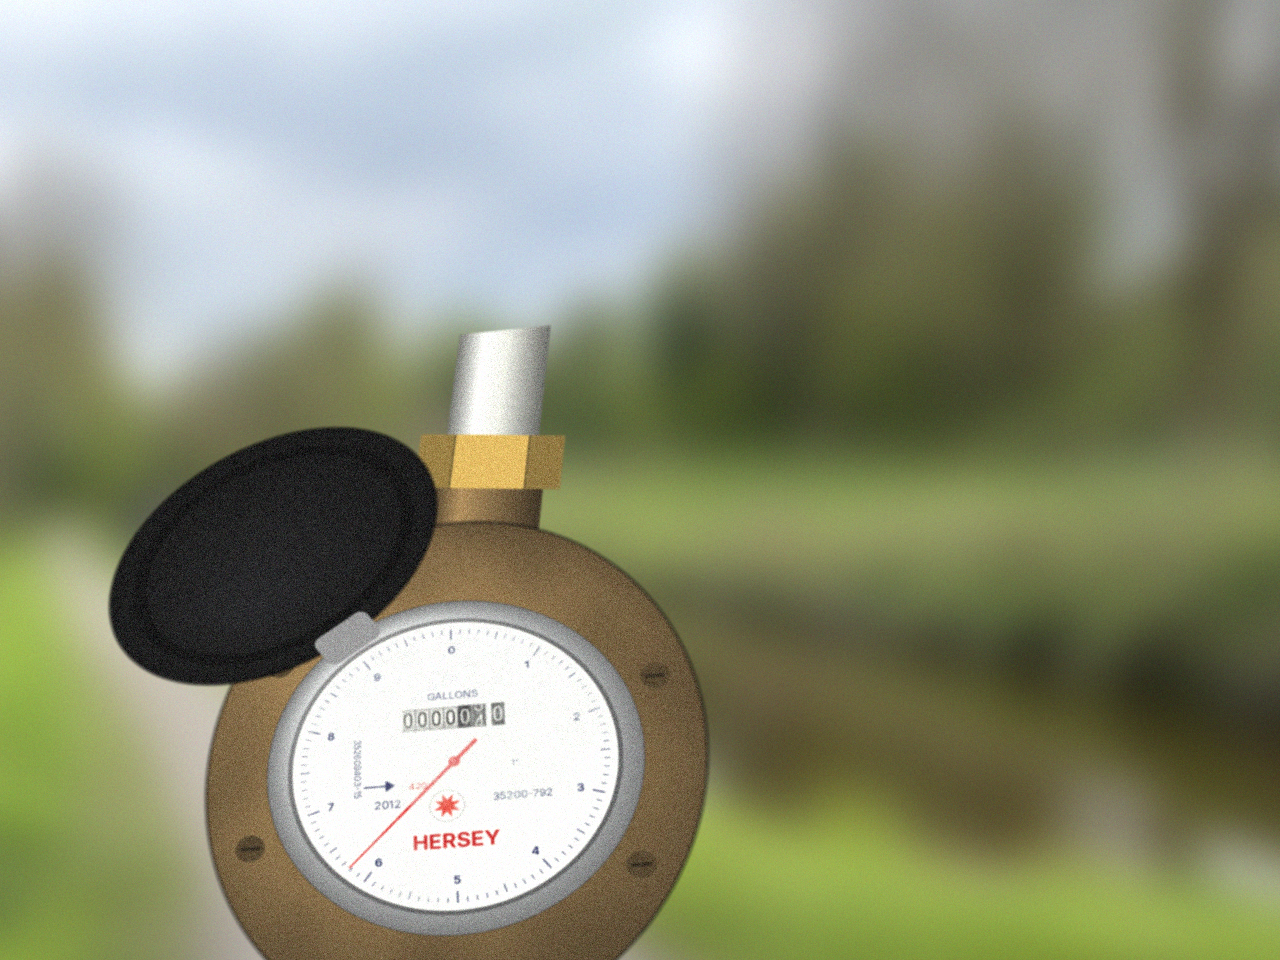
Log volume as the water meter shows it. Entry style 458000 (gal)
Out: 36.2 (gal)
